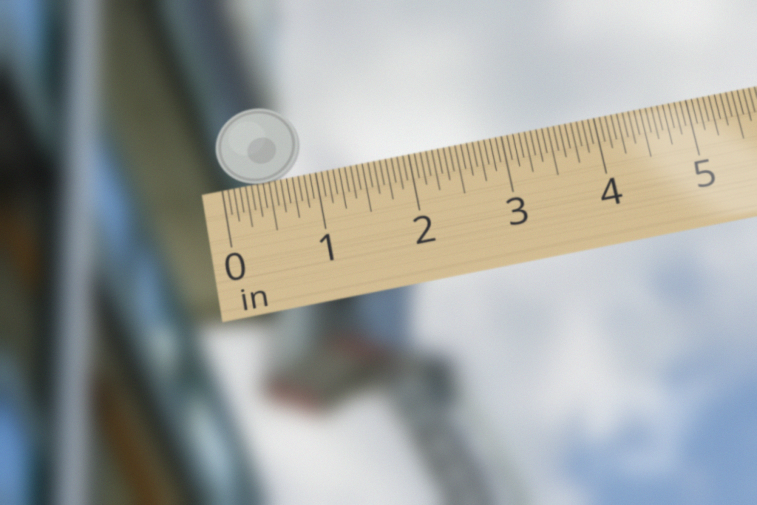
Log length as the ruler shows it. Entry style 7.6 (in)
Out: 0.875 (in)
